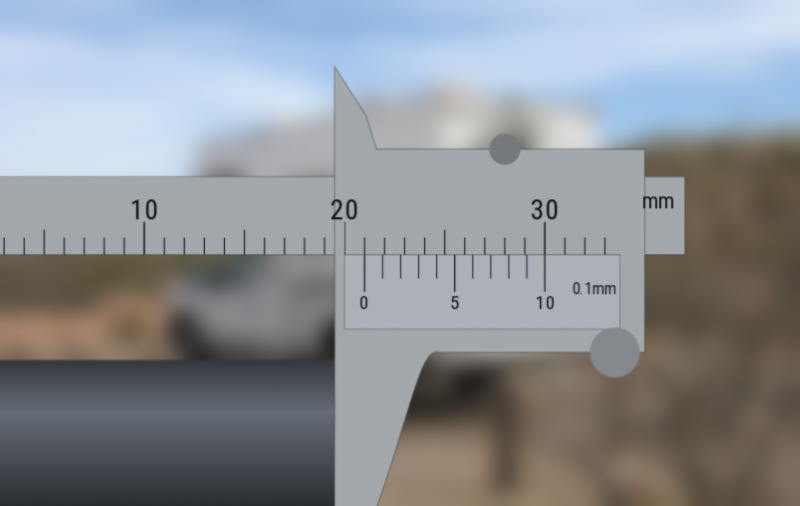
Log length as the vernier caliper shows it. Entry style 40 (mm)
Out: 21.0 (mm)
